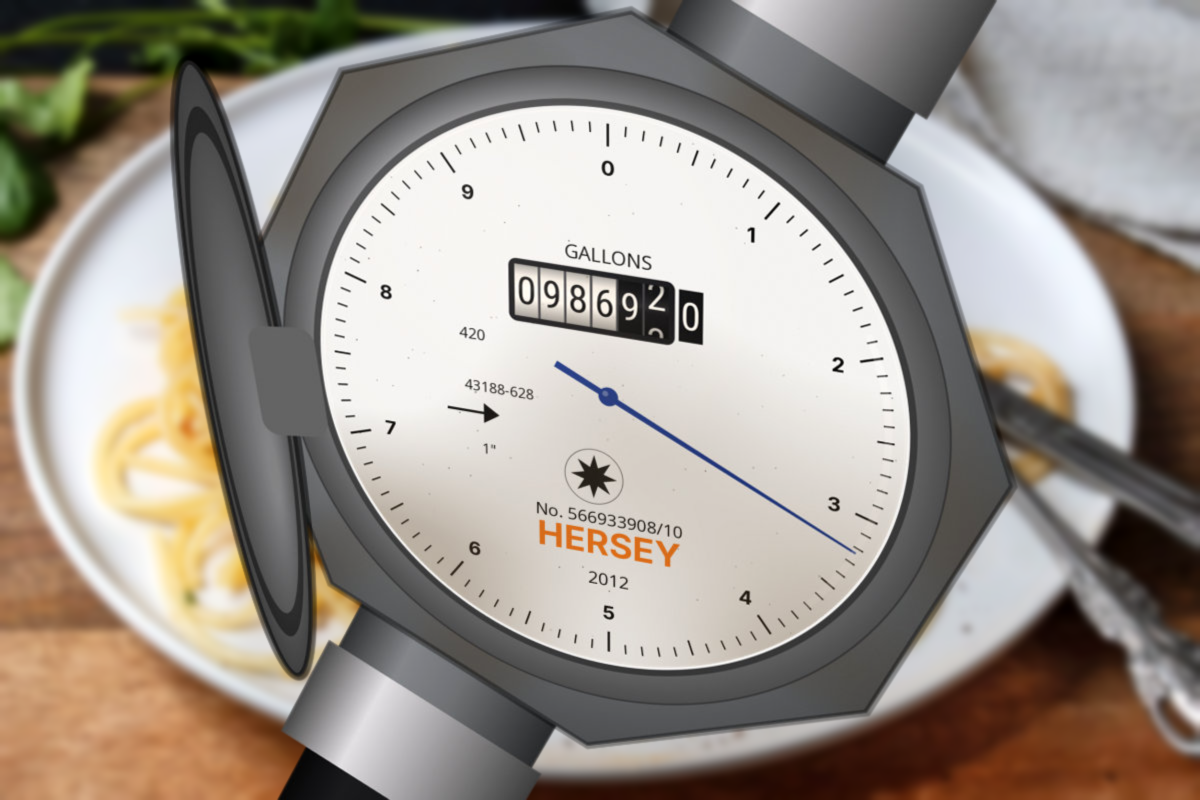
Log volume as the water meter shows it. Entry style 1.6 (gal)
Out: 986923.2 (gal)
